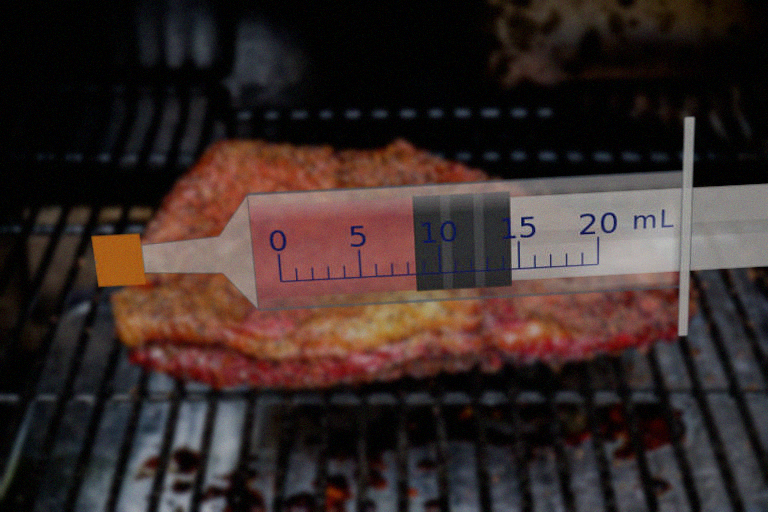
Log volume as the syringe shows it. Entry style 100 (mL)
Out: 8.5 (mL)
